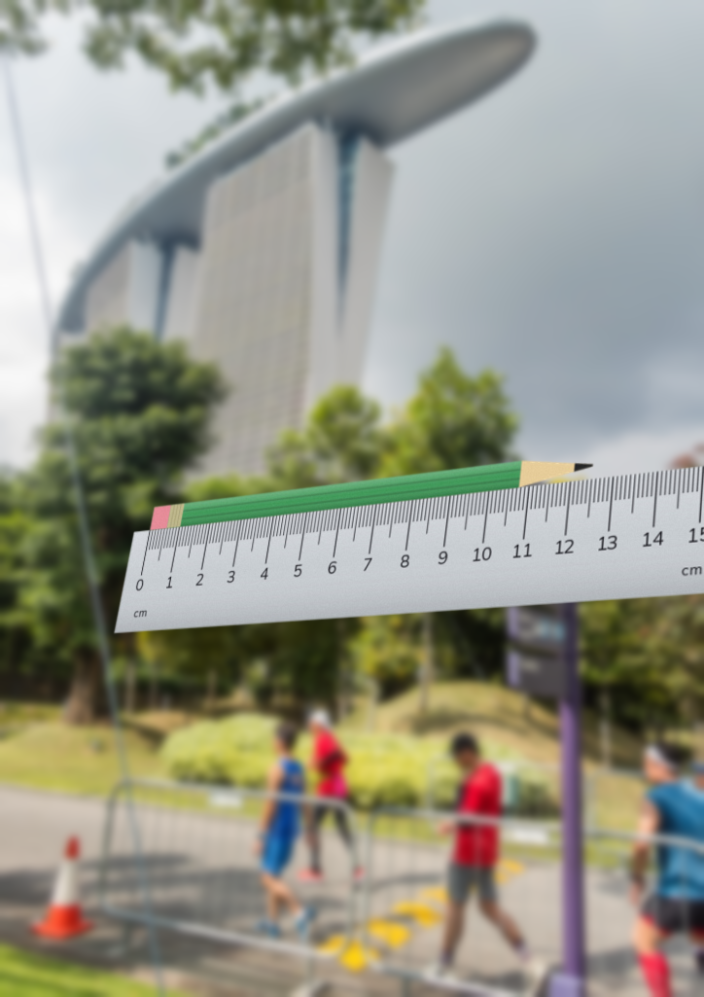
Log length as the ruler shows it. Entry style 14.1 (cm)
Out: 12.5 (cm)
